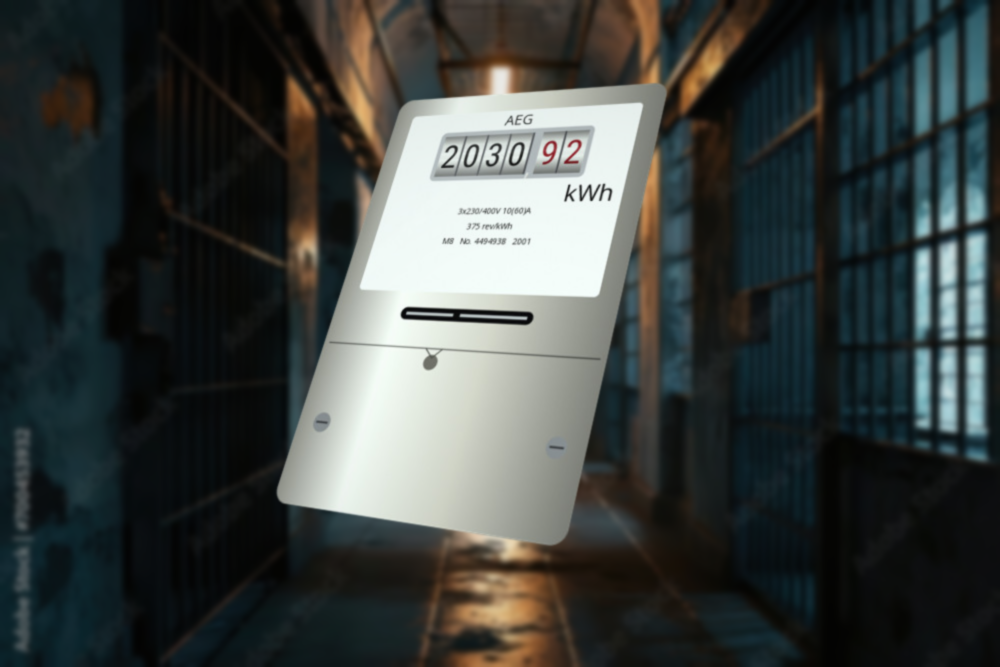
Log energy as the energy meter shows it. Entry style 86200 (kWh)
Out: 2030.92 (kWh)
